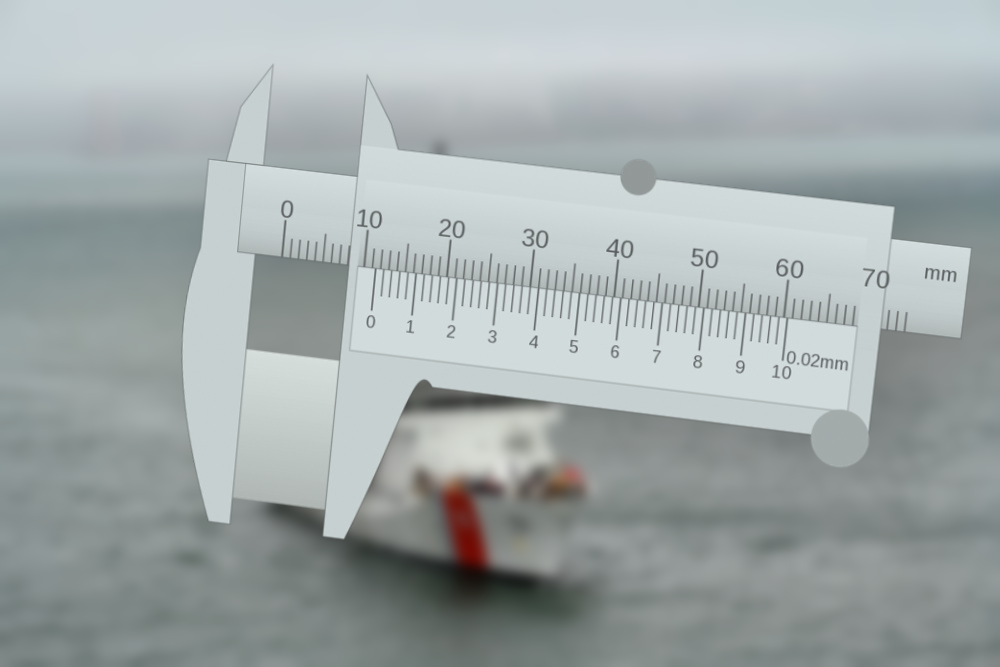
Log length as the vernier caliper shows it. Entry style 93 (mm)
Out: 11.4 (mm)
